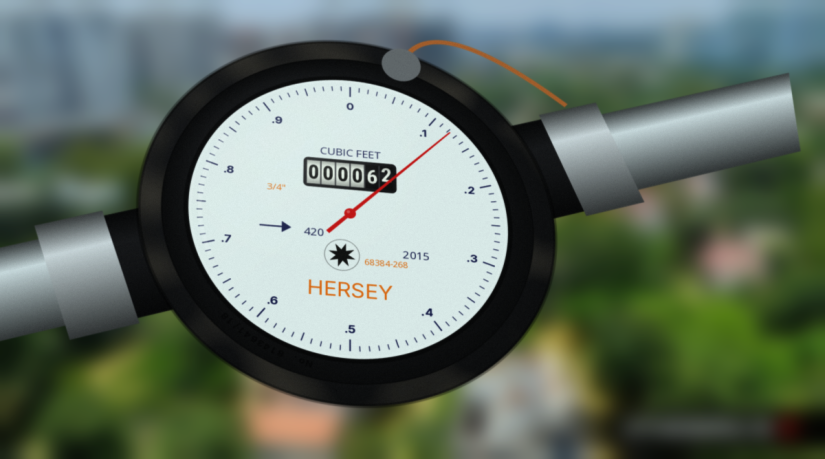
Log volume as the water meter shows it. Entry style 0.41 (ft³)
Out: 62.12 (ft³)
